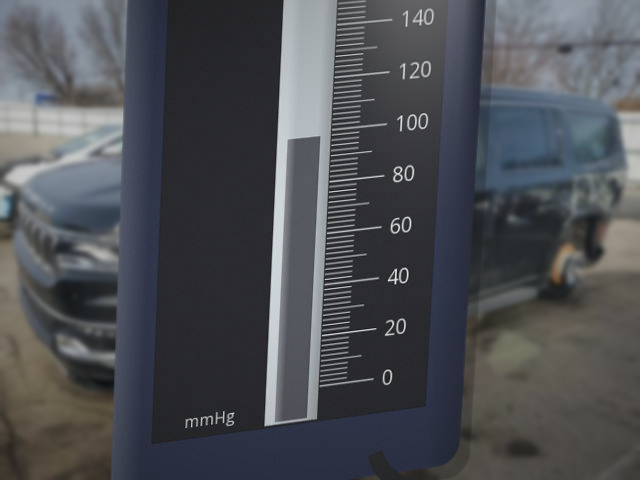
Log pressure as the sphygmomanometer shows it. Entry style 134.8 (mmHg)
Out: 98 (mmHg)
